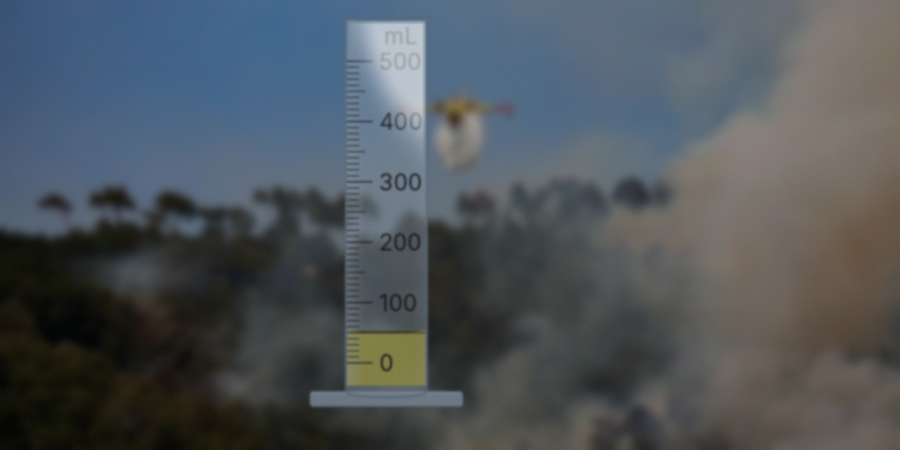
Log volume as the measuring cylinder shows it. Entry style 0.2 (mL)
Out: 50 (mL)
